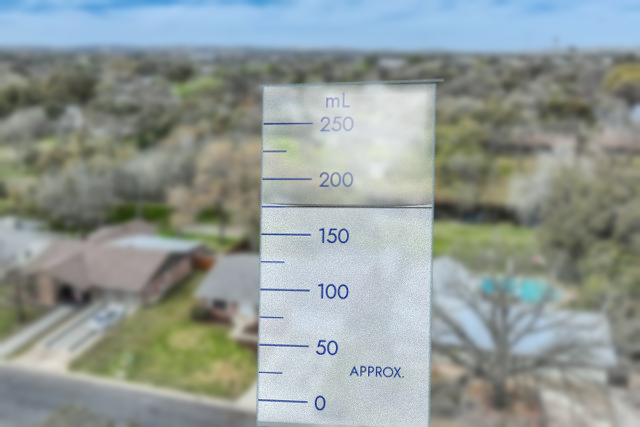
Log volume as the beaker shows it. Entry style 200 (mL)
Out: 175 (mL)
